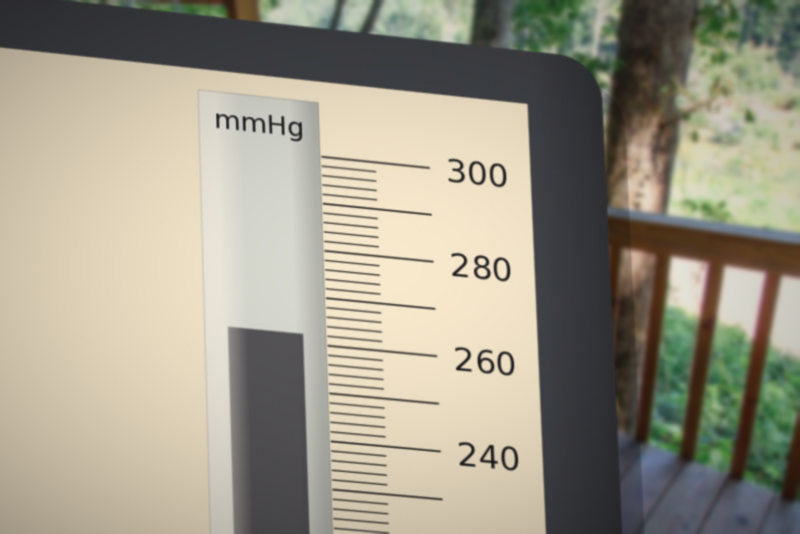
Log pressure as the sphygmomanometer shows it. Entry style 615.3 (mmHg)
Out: 262 (mmHg)
